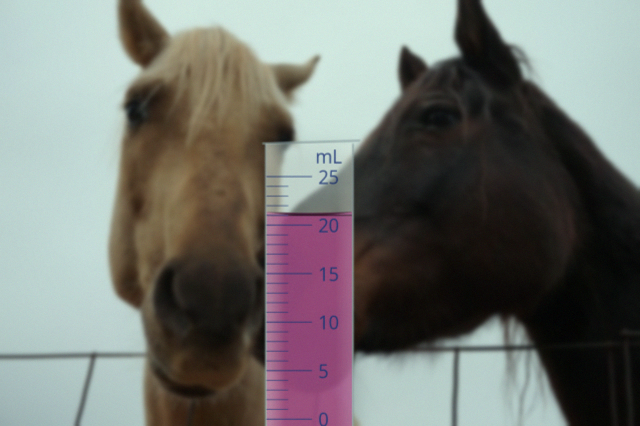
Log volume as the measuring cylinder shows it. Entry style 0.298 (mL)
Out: 21 (mL)
